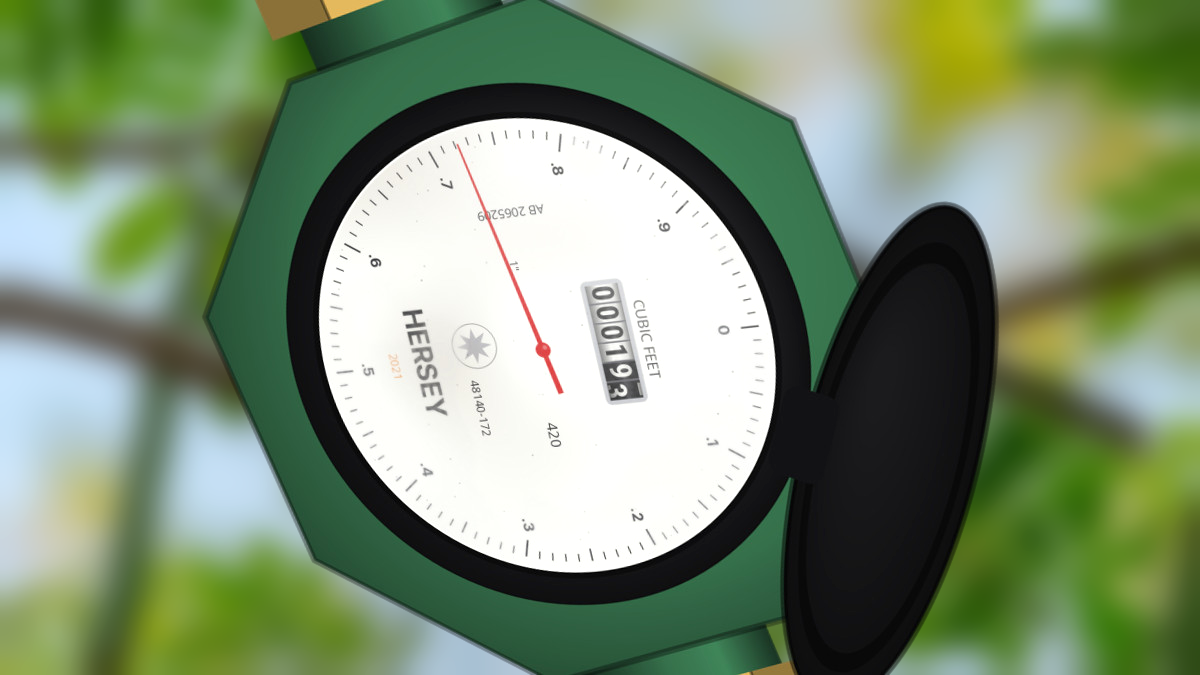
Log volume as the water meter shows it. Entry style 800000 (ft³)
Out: 192.72 (ft³)
